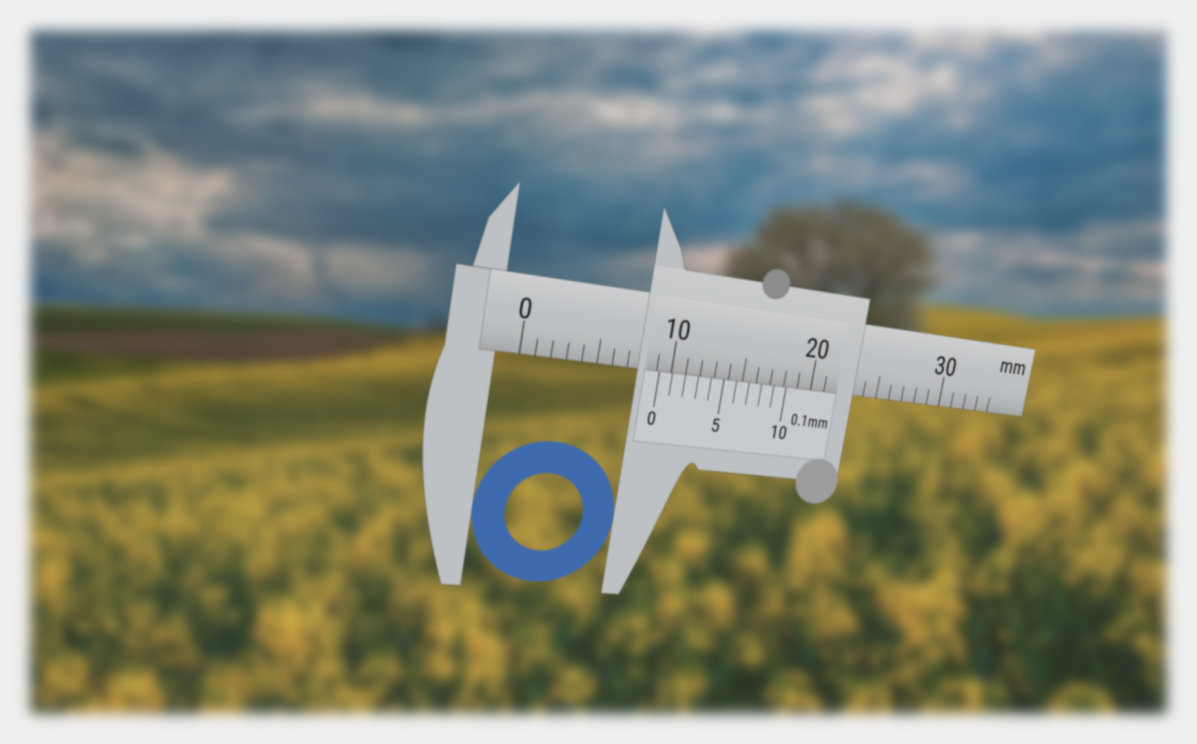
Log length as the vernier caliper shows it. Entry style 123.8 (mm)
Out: 9.2 (mm)
